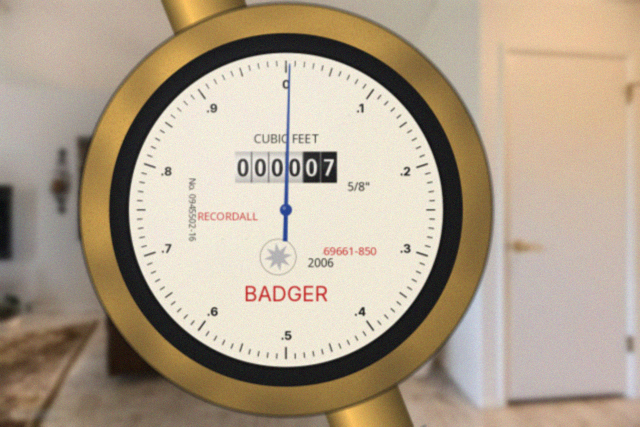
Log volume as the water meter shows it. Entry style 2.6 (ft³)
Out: 7.00 (ft³)
